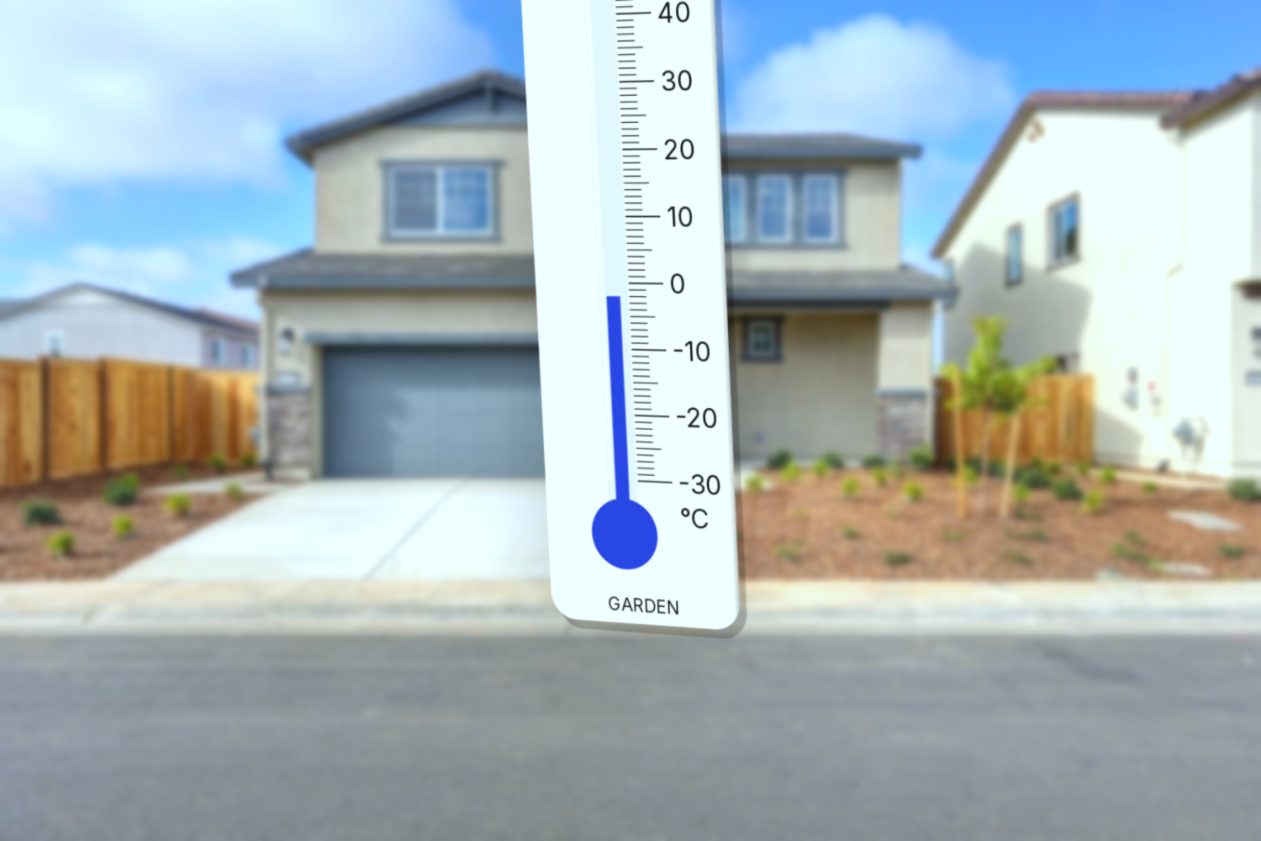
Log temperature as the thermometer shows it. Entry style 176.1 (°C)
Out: -2 (°C)
